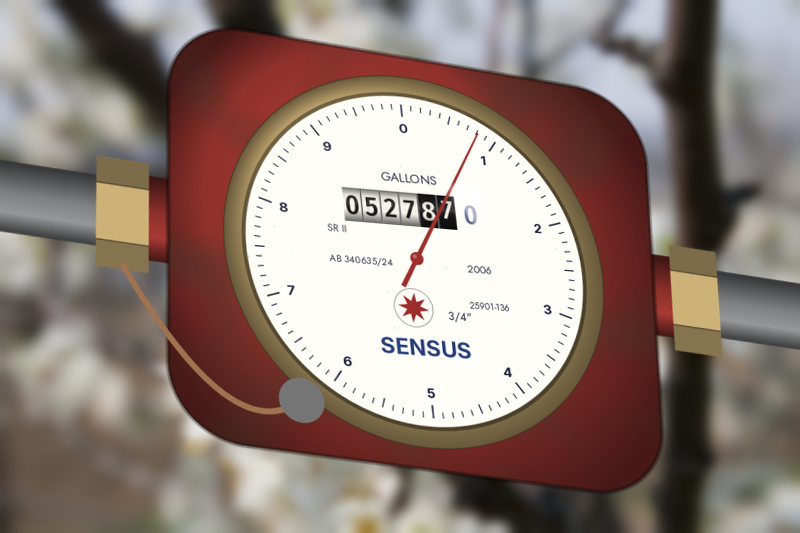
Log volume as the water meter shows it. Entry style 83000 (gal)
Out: 527870.8 (gal)
